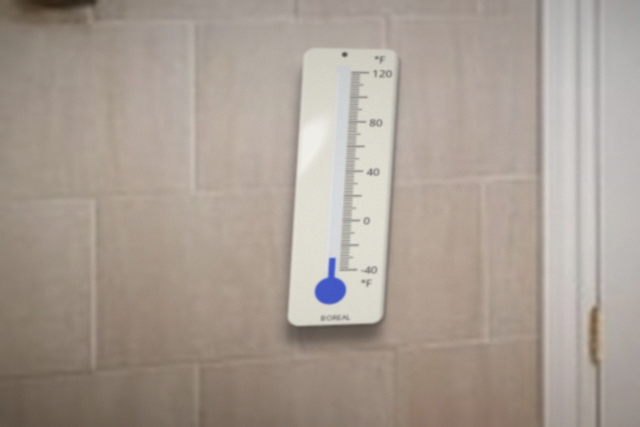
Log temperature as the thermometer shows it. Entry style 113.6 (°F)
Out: -30 (°F)
